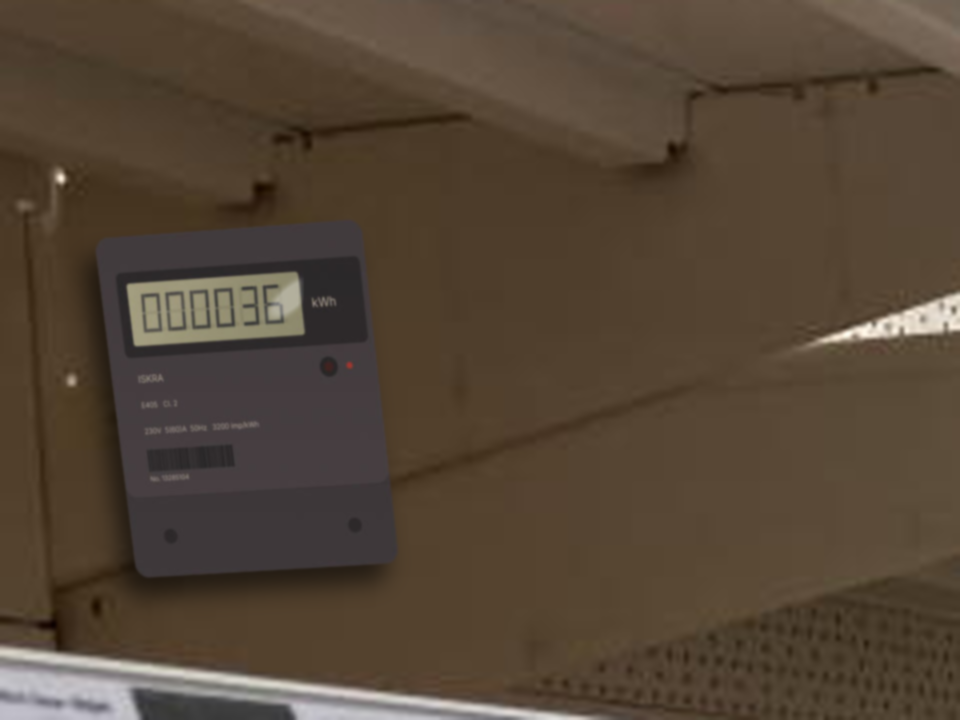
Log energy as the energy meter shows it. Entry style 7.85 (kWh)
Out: 36 (kWh)
